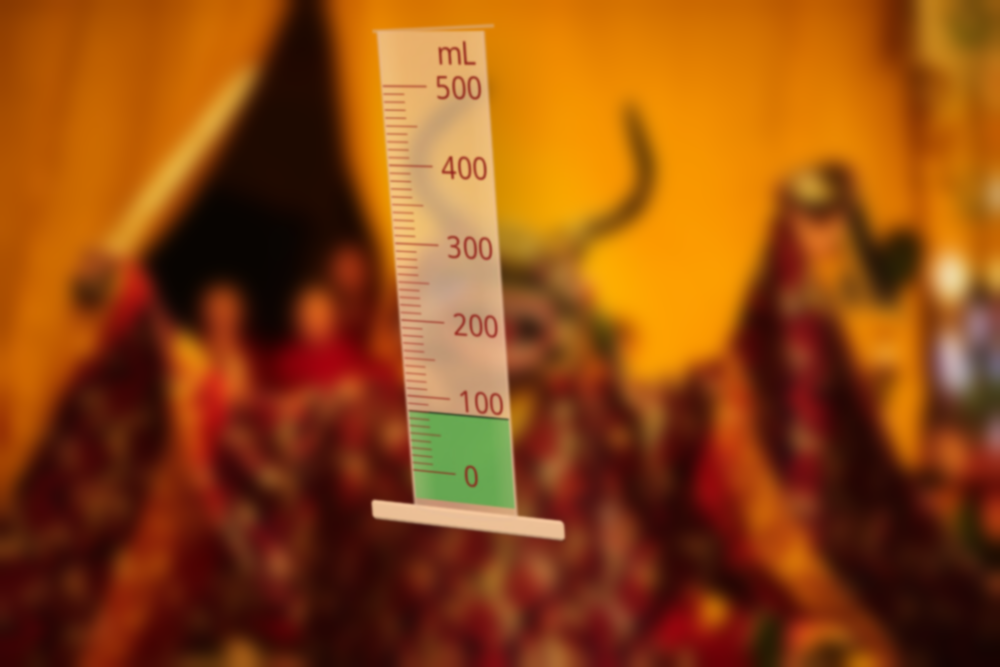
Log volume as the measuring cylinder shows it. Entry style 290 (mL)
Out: 80 (mL)
